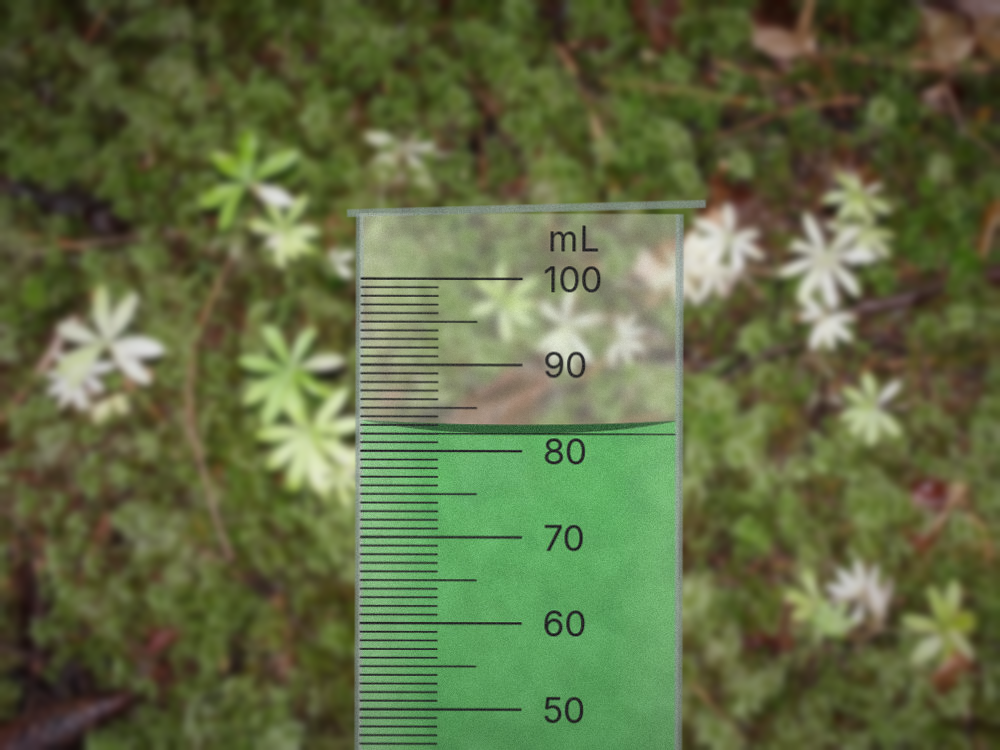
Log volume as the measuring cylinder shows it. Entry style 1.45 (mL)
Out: 82 (mL)
